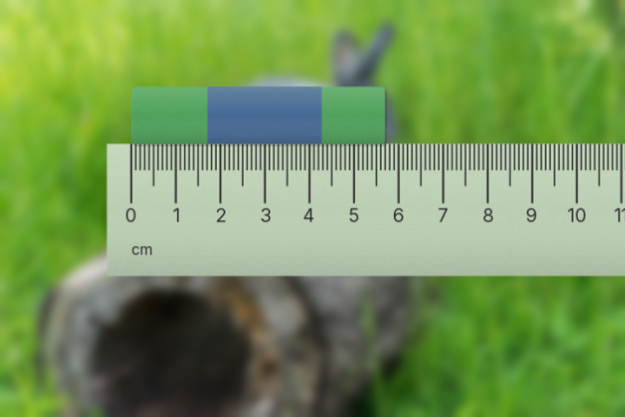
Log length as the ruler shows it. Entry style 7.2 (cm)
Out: 5.7 (cm)
